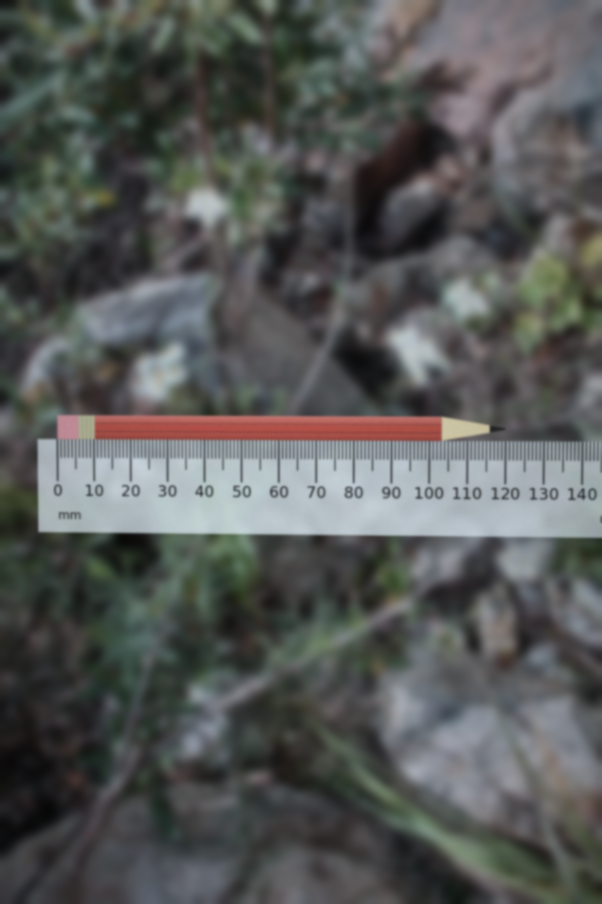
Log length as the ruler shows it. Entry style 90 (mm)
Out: 120 (mm)
